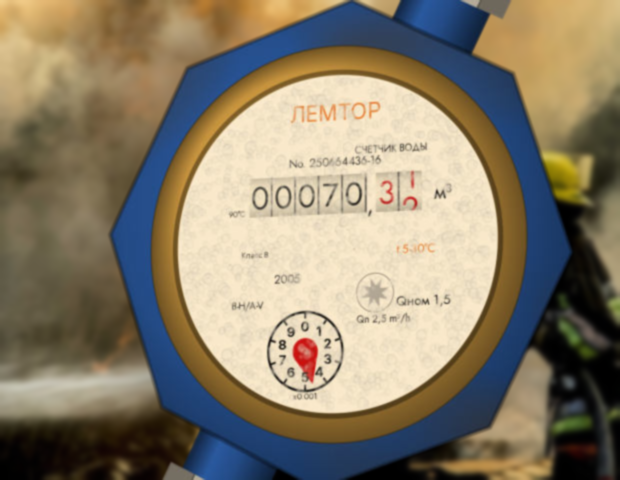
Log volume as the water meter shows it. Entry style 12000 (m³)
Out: 70.314 (m³)
